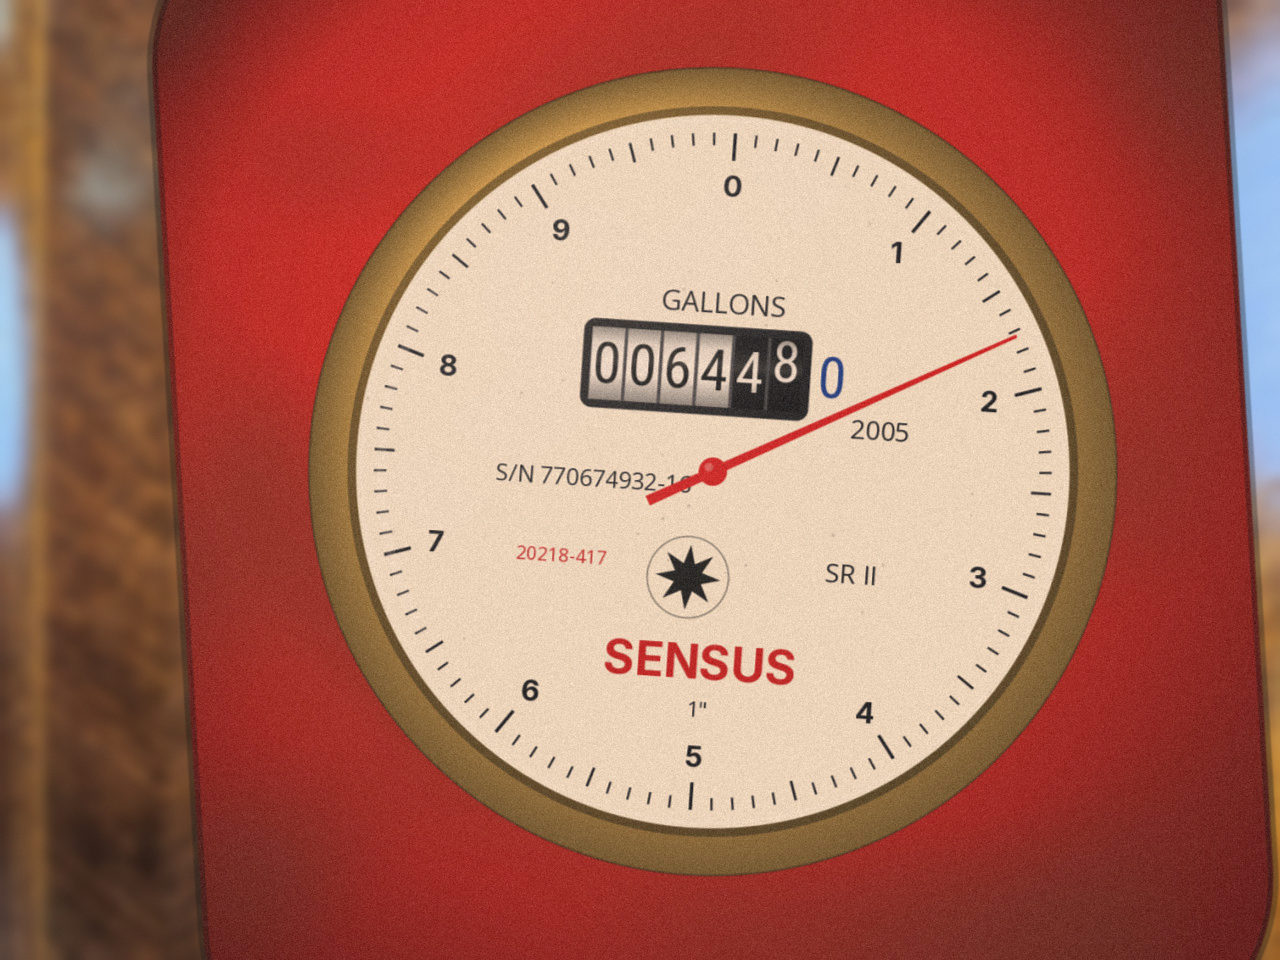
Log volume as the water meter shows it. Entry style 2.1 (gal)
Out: 64481.7 (gal)
